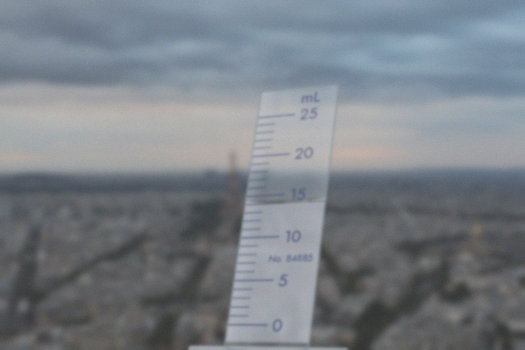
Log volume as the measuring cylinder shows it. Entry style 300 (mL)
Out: 14 (mL)
